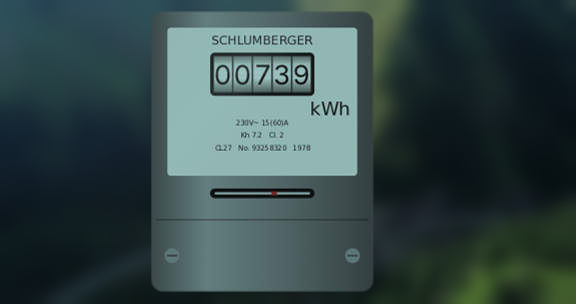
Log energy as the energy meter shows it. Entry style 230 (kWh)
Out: 739 (kWh)
